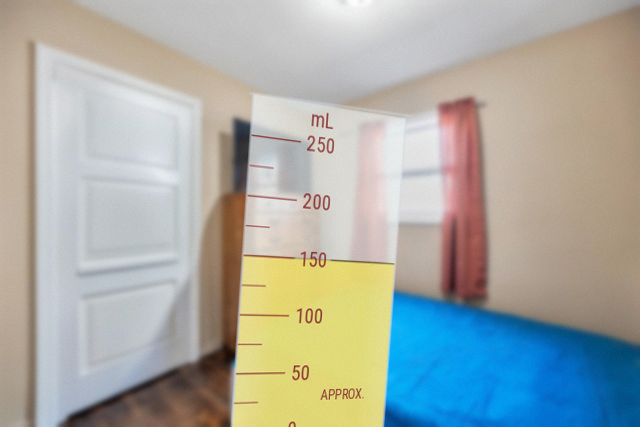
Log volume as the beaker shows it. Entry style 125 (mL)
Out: 150 (mL)
